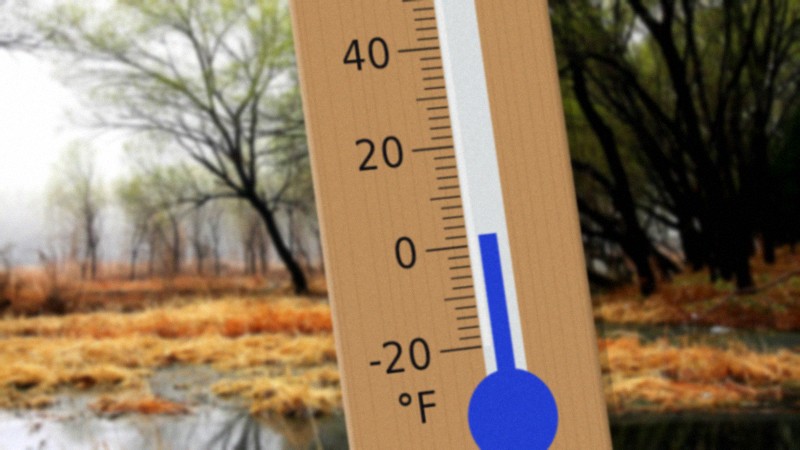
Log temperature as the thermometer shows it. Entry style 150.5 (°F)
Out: 2 (°F)
